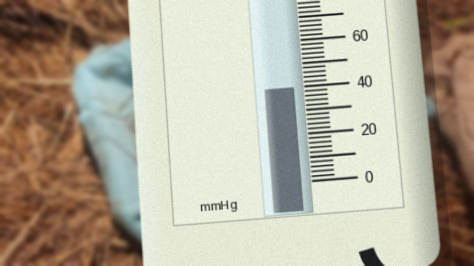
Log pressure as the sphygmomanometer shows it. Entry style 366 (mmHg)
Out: 40 (mmHg)
